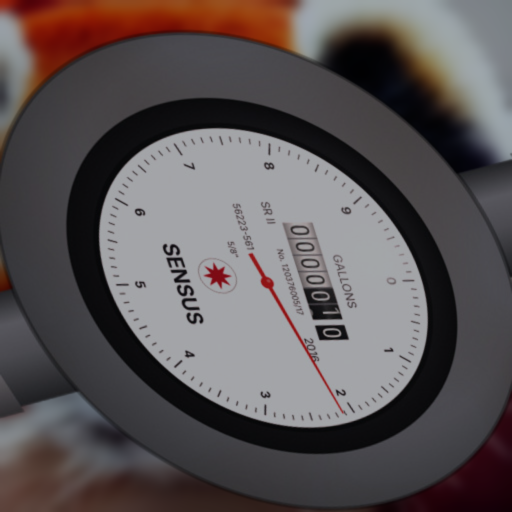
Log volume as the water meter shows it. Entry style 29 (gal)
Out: 12.1 (gal)
